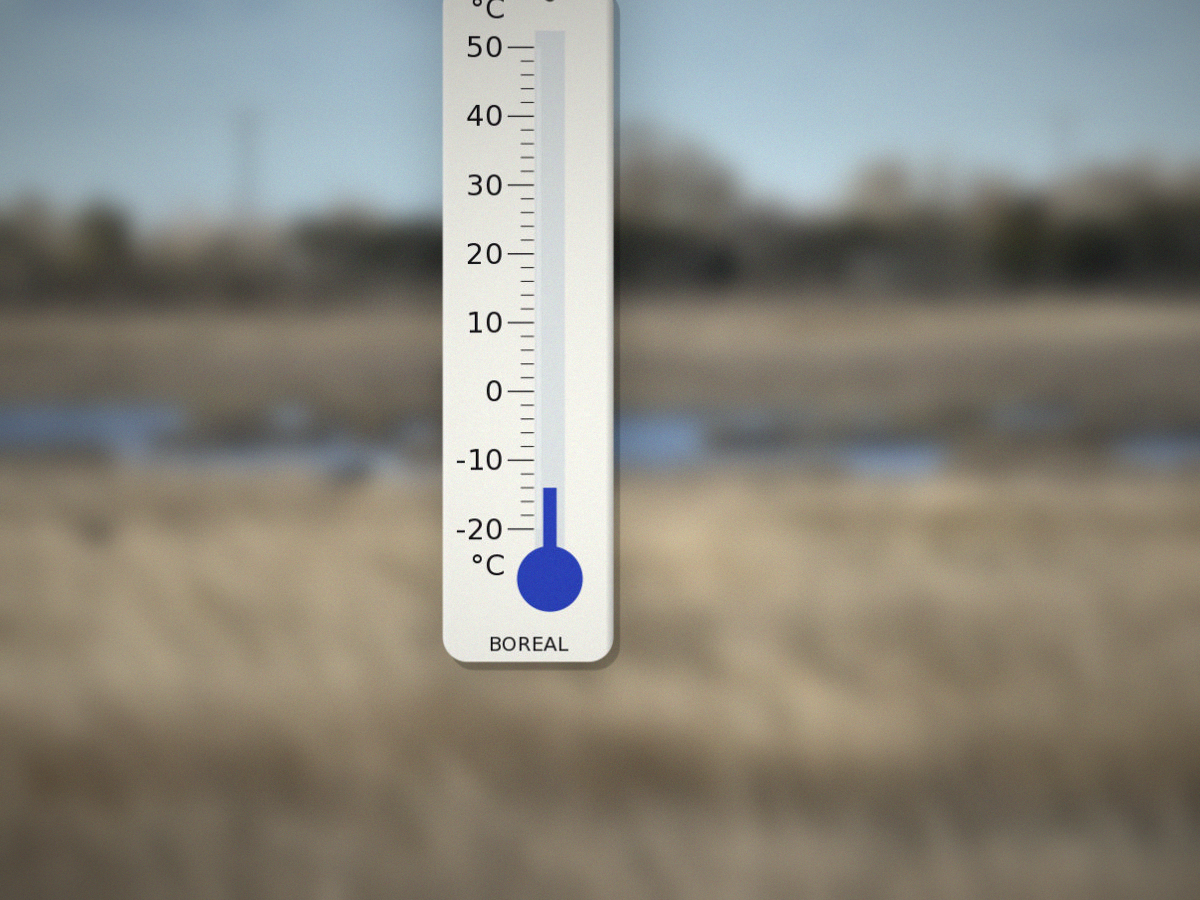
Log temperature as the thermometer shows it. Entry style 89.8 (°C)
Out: -14 (°C)
